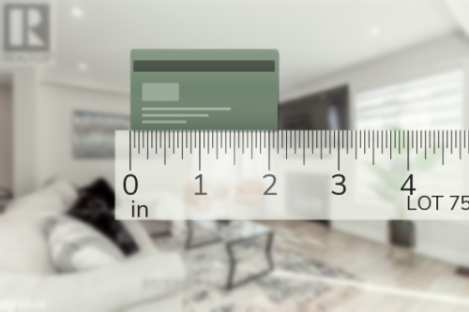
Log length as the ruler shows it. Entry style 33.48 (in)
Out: 2.125 (in)
